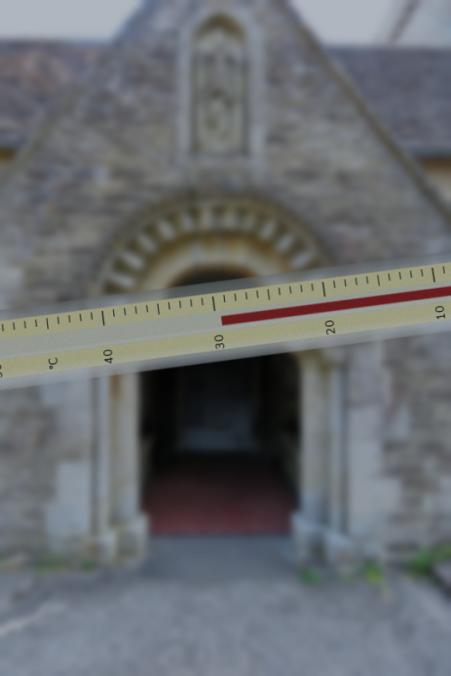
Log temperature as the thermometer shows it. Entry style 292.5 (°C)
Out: 29.5 (°C)
